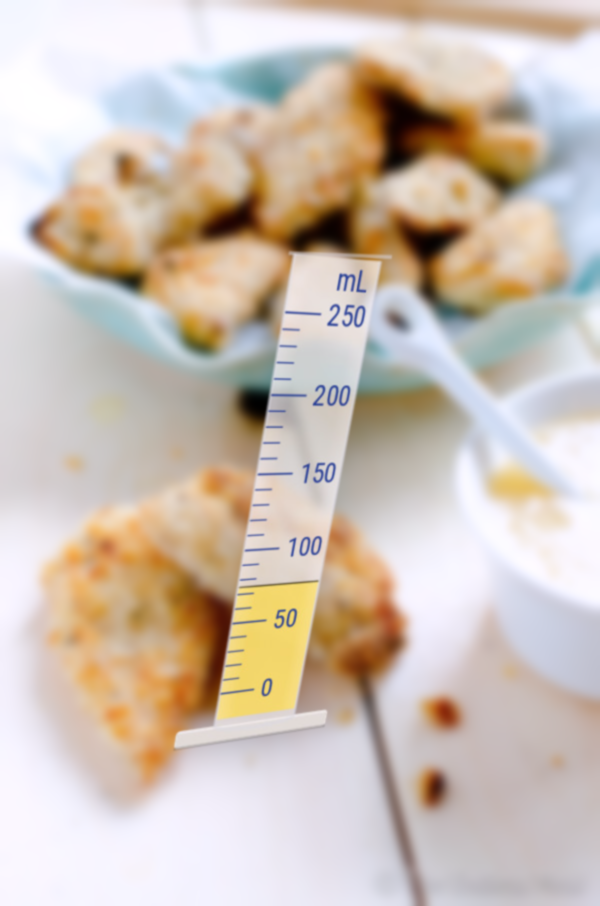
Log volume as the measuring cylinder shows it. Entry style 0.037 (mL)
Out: 75 (mL)
